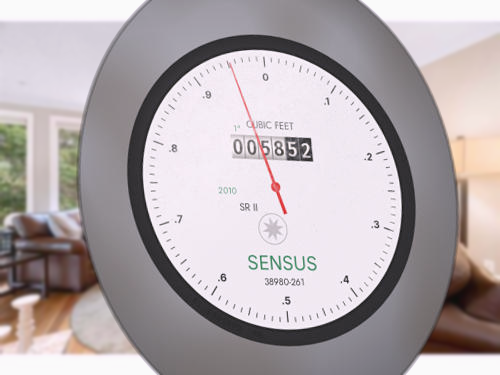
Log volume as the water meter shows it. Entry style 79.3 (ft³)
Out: 5851.95 (ft³)
